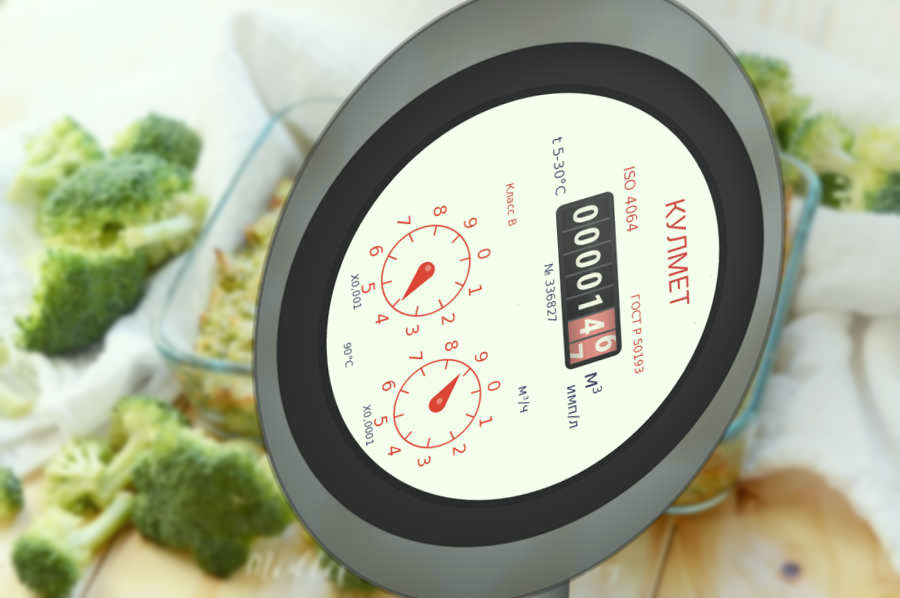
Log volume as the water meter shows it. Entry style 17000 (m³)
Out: 1.4638 (m³)
